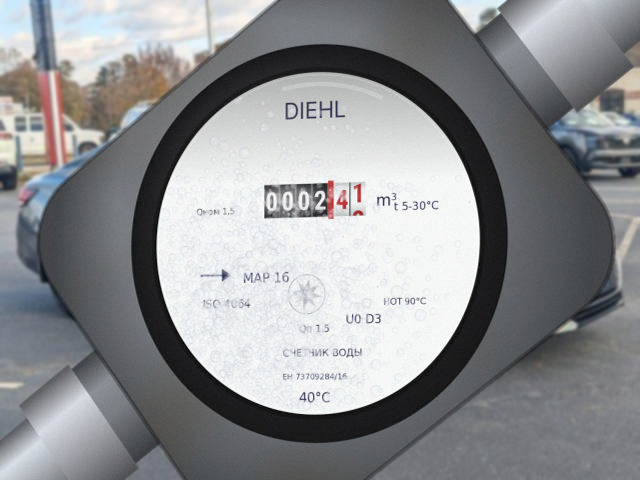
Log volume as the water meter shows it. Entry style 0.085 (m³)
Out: 2.41 (m³)
